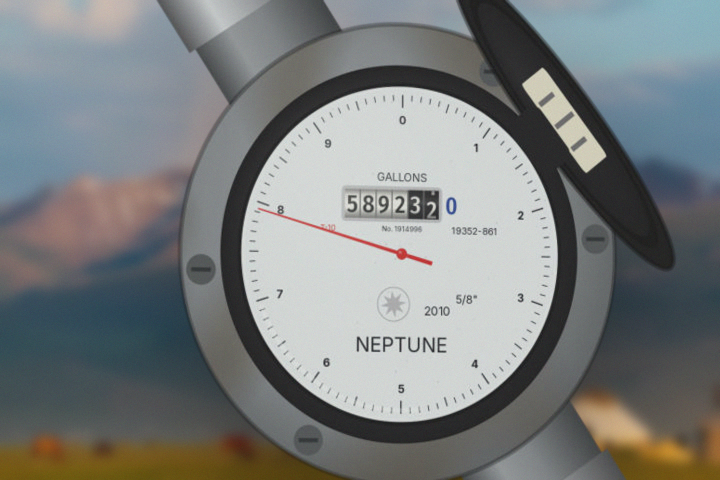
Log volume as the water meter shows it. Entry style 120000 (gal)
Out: 5892317.9 (gal)
